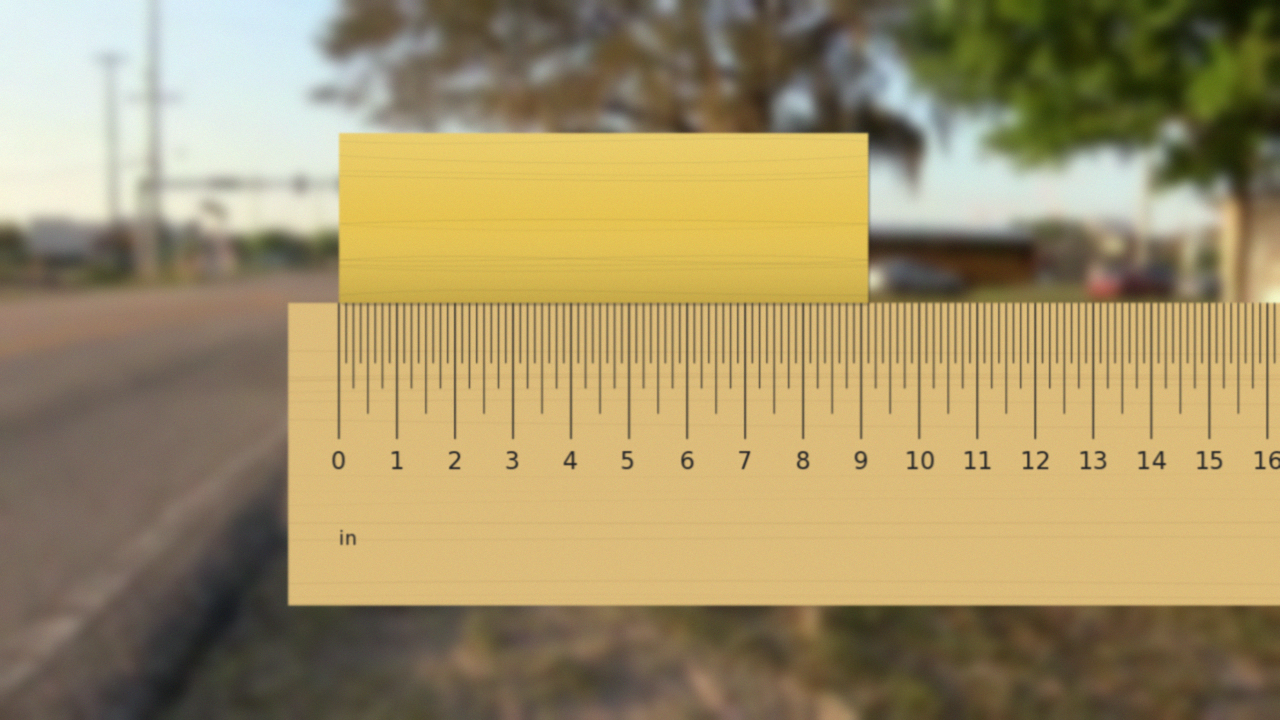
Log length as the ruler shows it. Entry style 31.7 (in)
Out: 9.125 (in)
